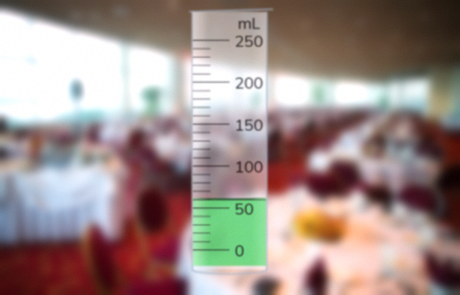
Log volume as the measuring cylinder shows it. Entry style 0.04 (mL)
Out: 60 (mL)
